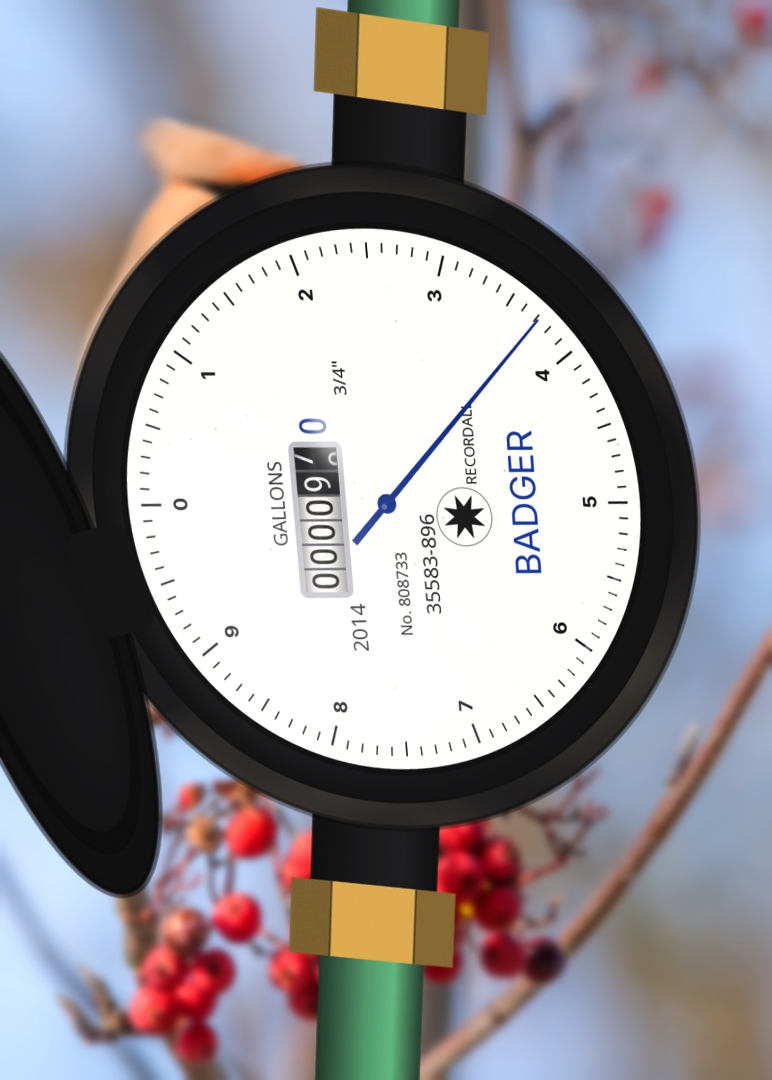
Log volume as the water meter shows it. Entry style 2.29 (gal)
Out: 973.7 (gal)
